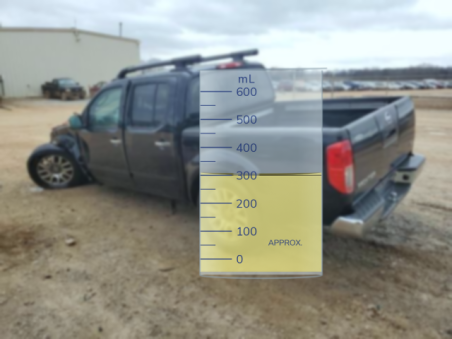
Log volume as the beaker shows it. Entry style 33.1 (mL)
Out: 300 (mL)
